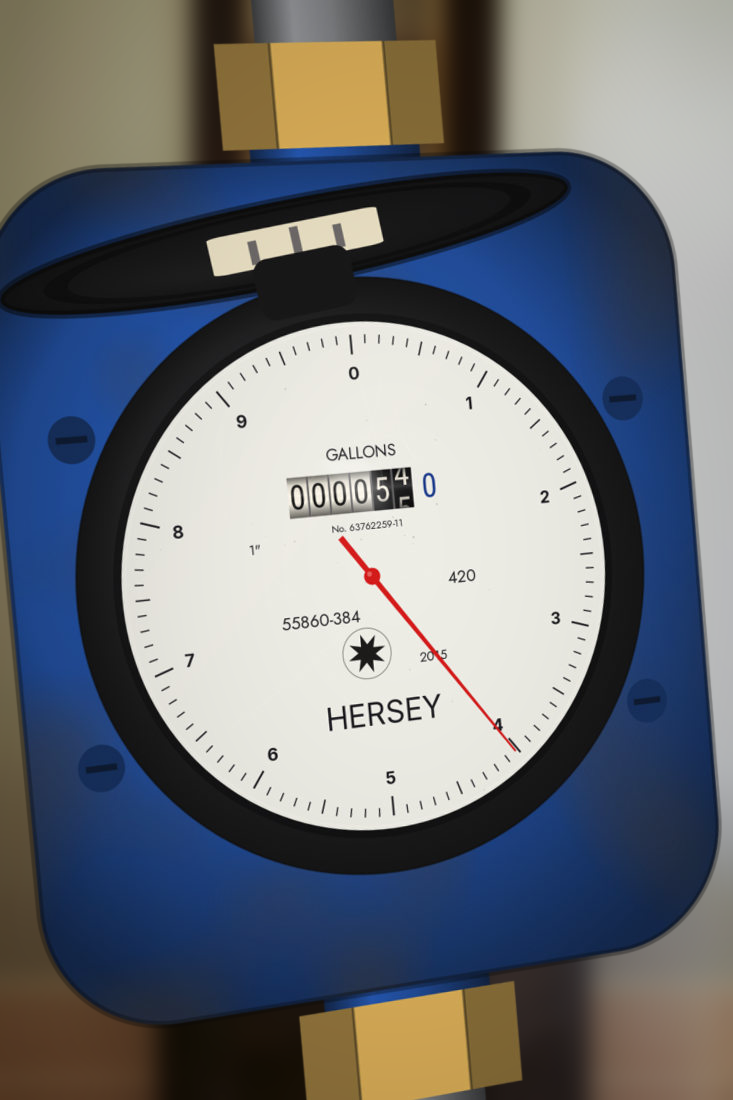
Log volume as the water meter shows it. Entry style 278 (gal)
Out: 544.0 (gal)
